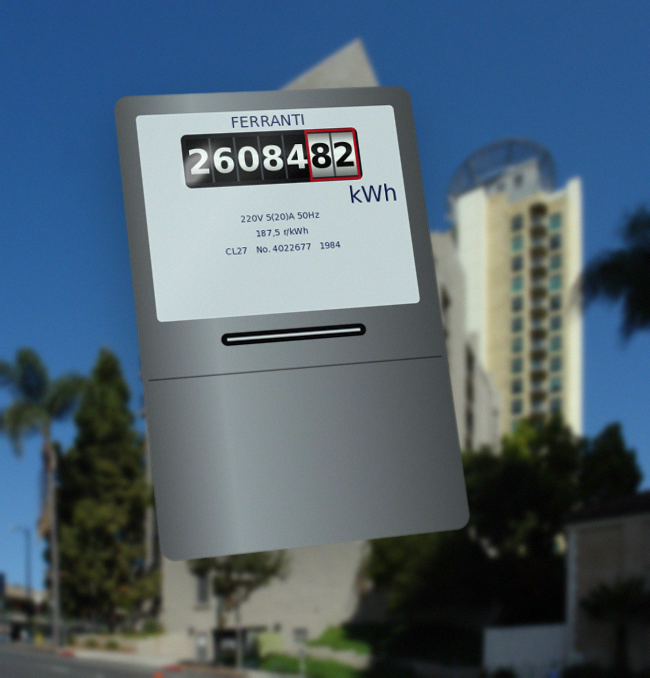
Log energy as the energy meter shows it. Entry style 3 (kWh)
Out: 26084.82 (kWh)
